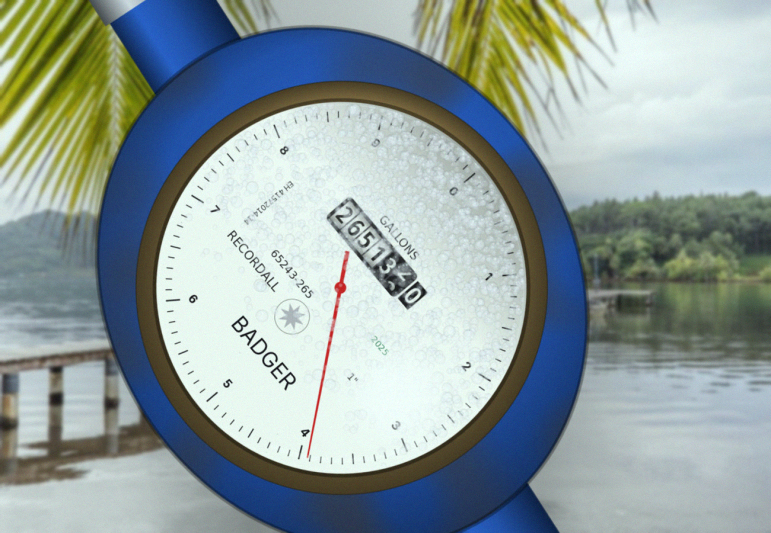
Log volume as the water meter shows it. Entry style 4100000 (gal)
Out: 2651323.9 (gal)
